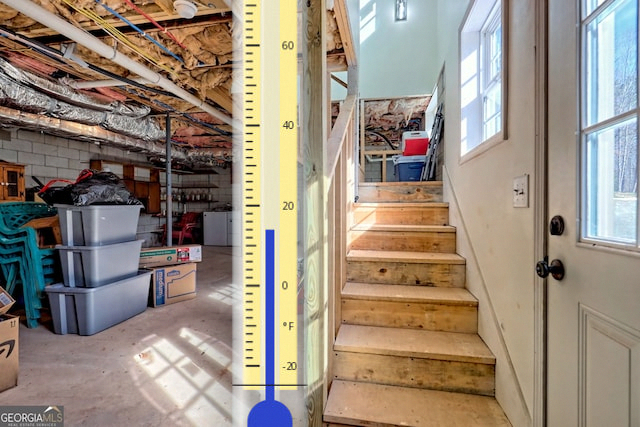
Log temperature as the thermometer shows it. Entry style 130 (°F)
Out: 14 (°F)
